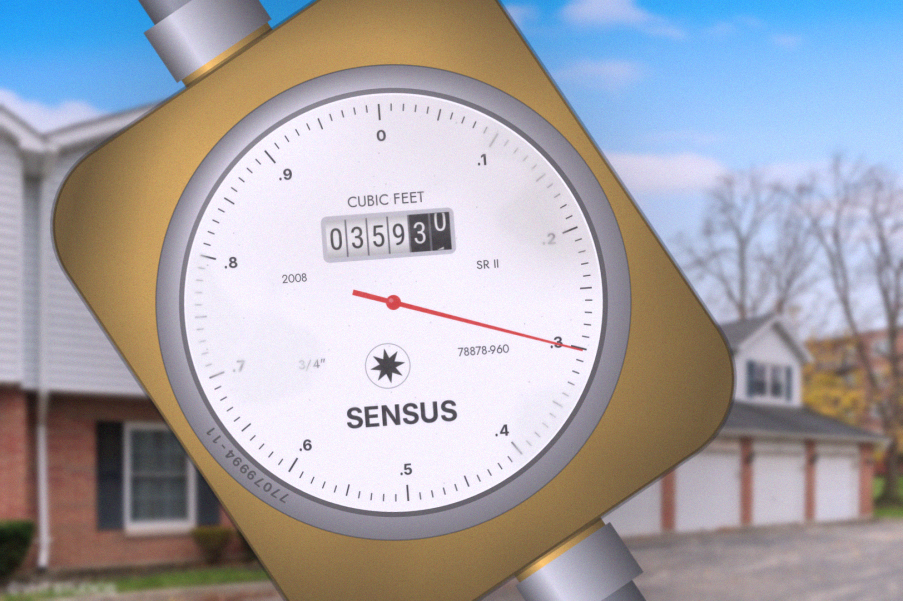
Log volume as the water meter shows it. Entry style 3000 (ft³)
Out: 35930.30 (ft³)
